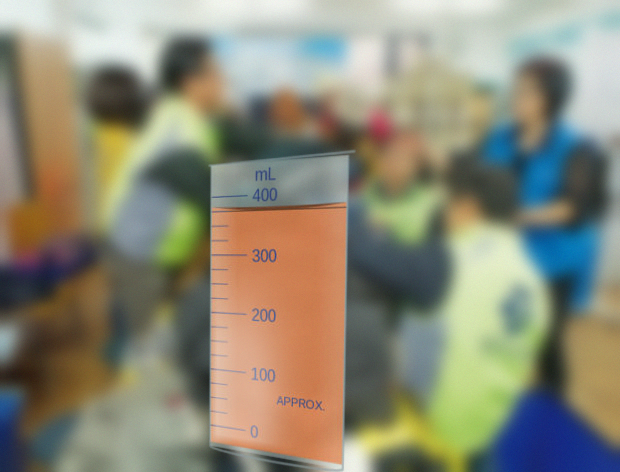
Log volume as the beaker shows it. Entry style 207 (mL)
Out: 375 (mL)
